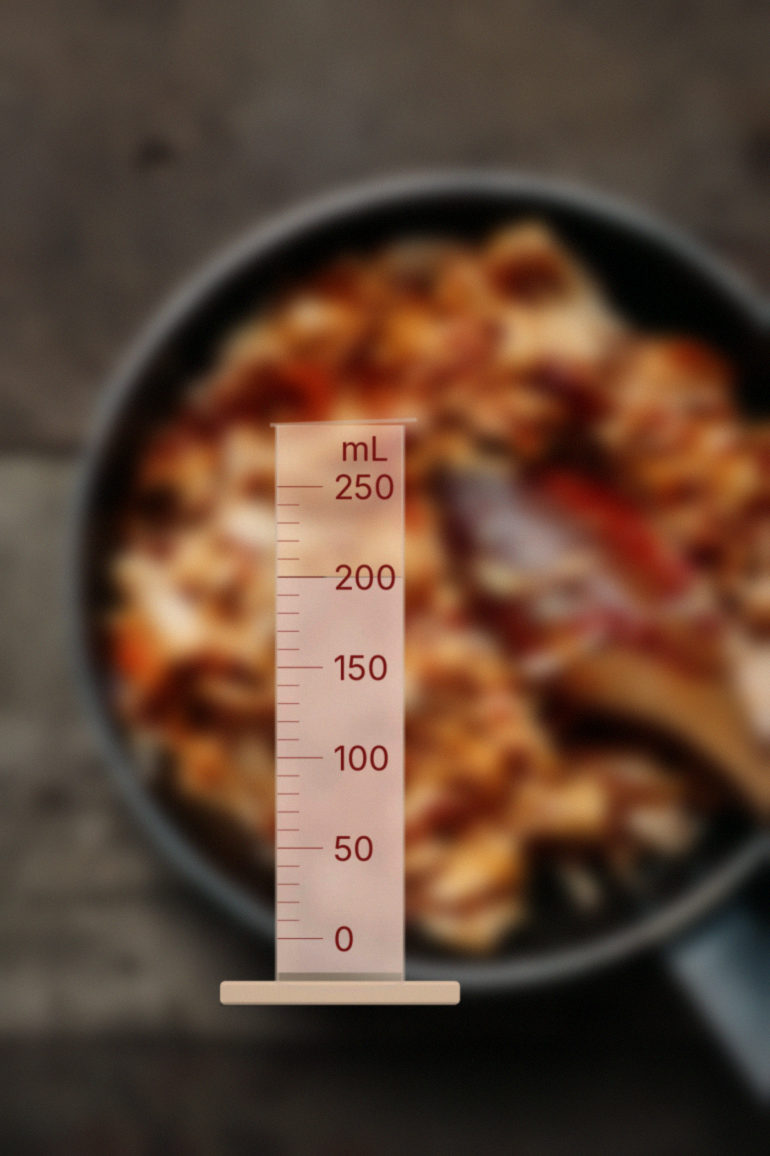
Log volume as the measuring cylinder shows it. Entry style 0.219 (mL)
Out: 200 (mL)
